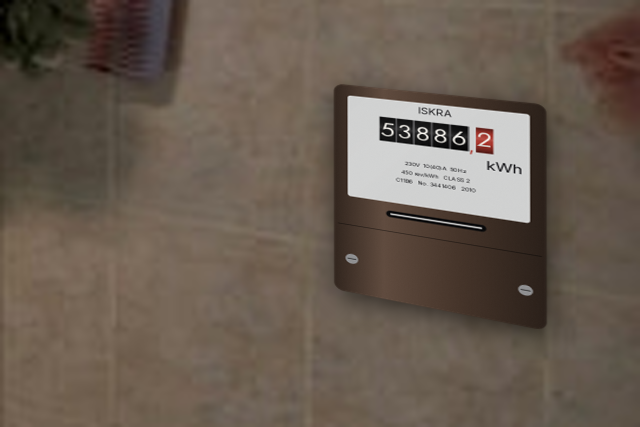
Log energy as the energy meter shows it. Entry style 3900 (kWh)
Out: 53886.2 (kWh)
